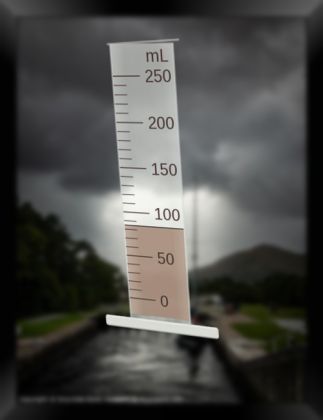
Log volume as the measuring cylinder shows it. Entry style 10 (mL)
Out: 85 (mL)
